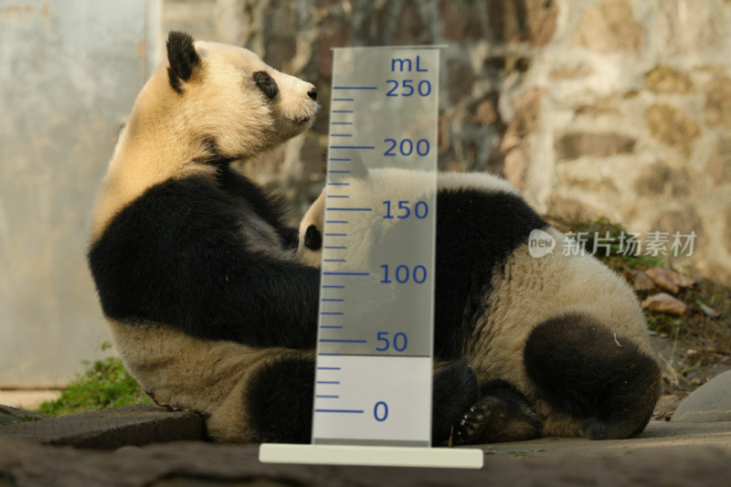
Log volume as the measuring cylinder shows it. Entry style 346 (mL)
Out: 40 (mL)
